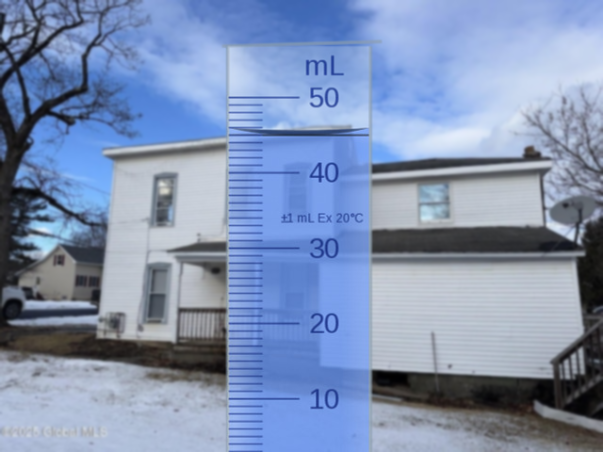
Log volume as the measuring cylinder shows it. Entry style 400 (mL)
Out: 45 (mL)
